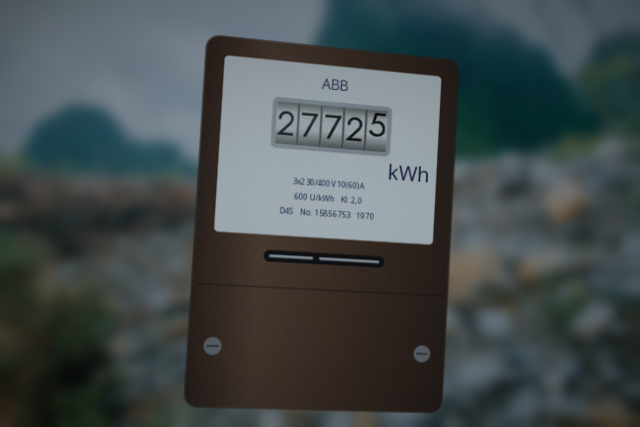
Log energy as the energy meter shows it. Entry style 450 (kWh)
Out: 27725 (kWh)
